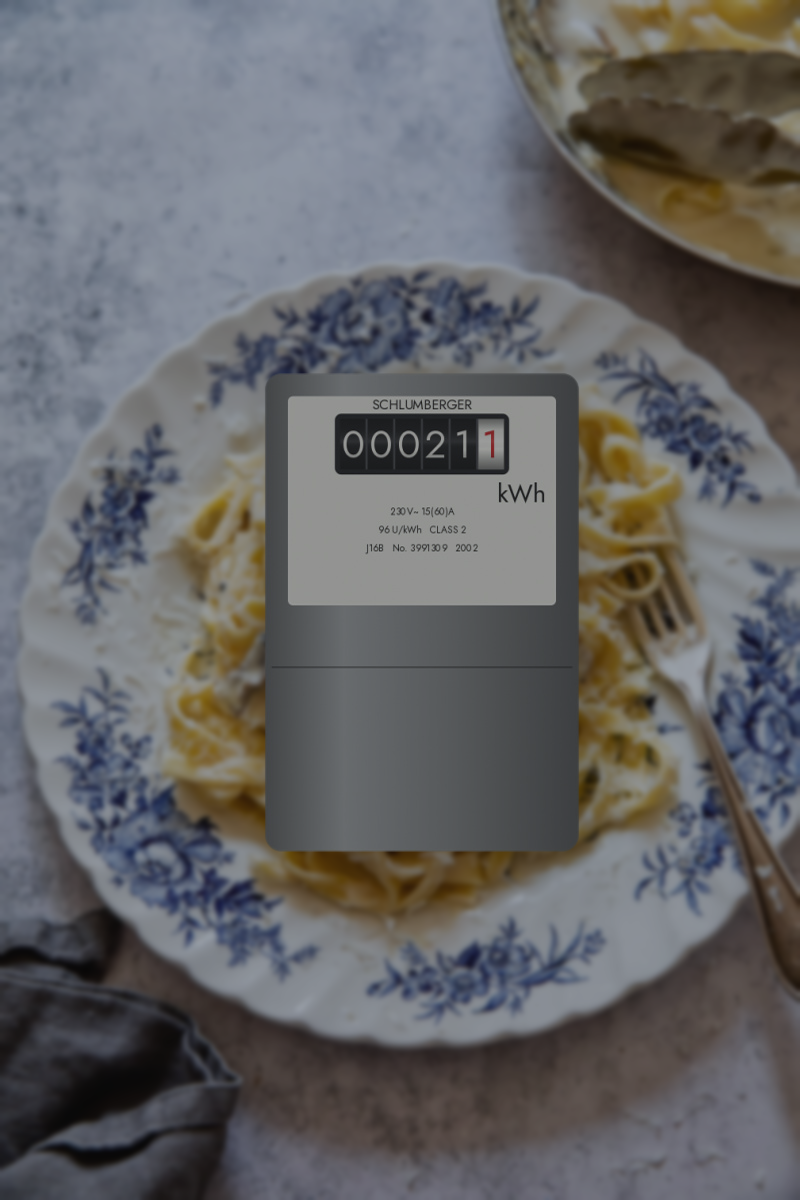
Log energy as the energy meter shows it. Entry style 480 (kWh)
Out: 21.1 (kWh)
